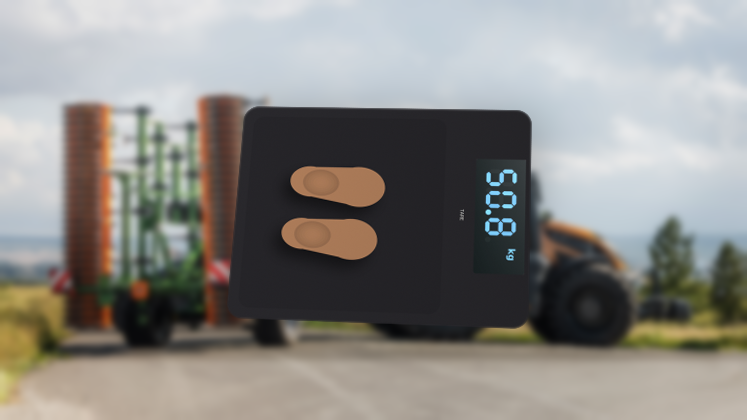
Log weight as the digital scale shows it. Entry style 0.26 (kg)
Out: 50.8 (kg)
